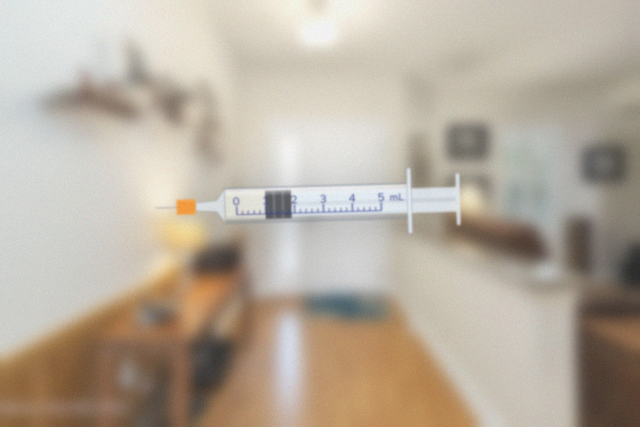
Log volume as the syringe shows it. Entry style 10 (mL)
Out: 1 (mL)
